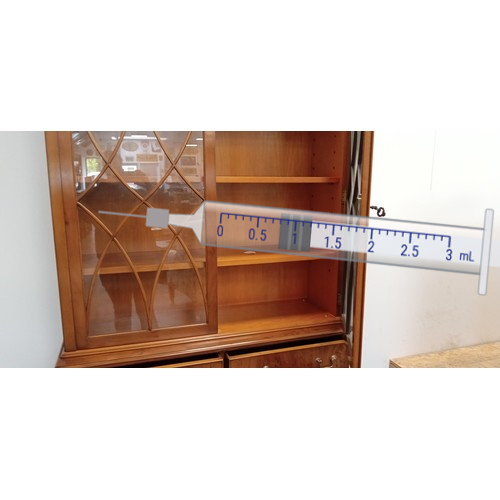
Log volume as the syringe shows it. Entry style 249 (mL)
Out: 0.8 (mL)
